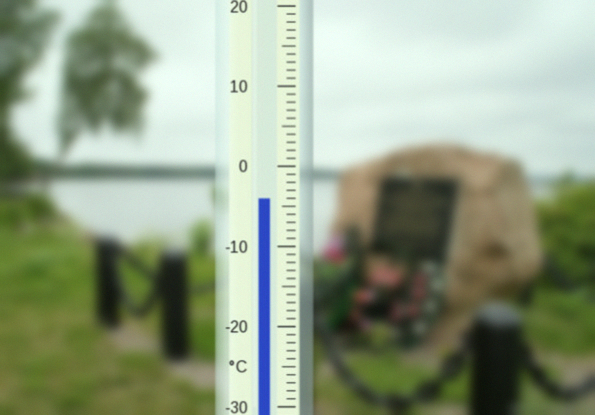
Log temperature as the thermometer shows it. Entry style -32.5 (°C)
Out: -4 (°C)
